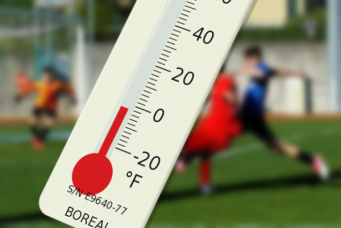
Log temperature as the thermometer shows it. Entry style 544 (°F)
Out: -2 (°F)
